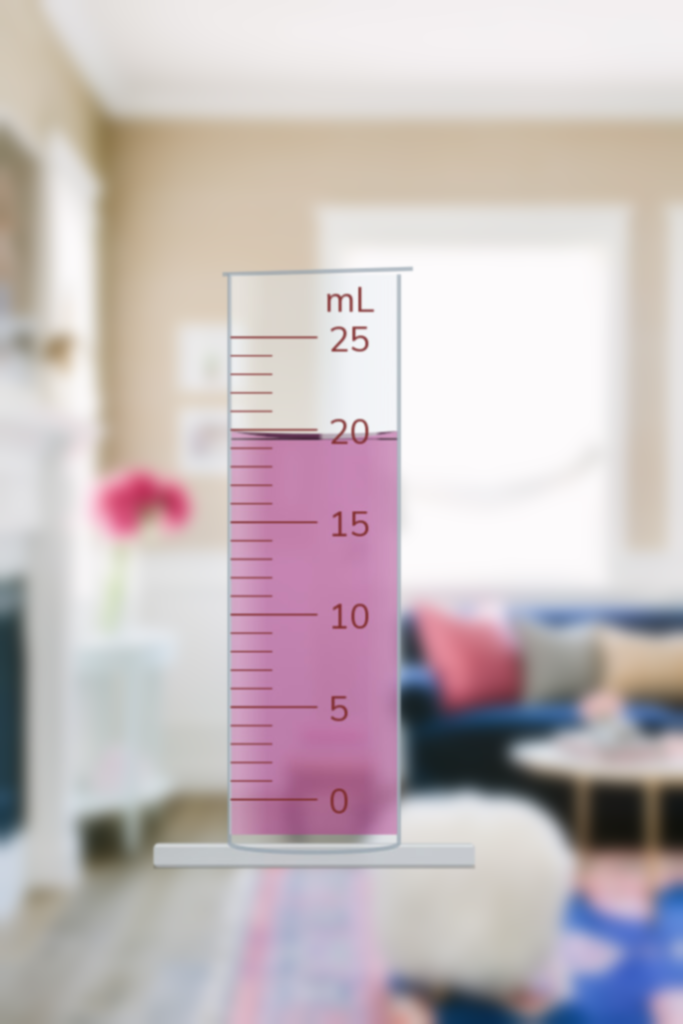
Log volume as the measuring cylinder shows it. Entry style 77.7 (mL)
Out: 19.5 (mL)
